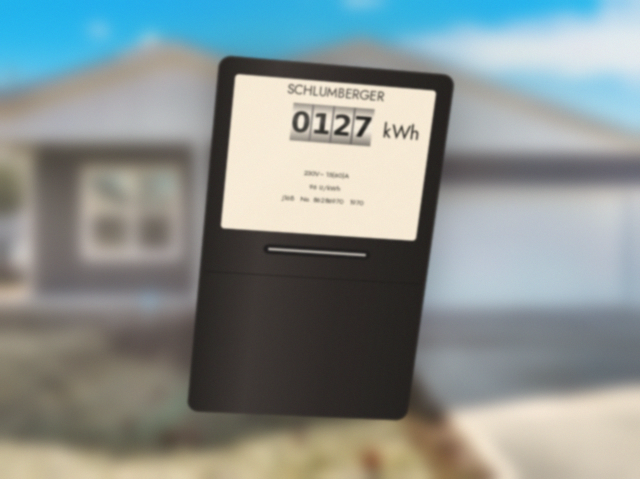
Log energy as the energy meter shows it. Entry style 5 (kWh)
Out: 127 (kWh)
